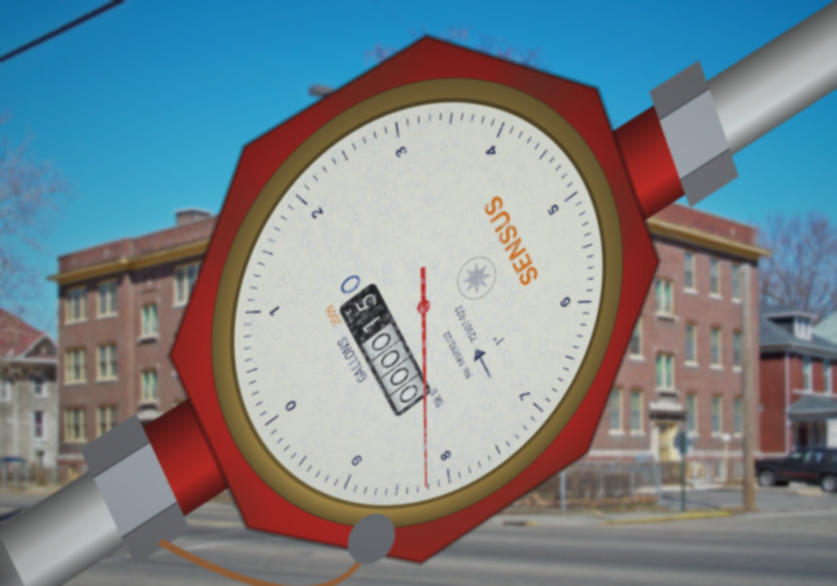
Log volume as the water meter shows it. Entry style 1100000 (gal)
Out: 148.2 (gal)
